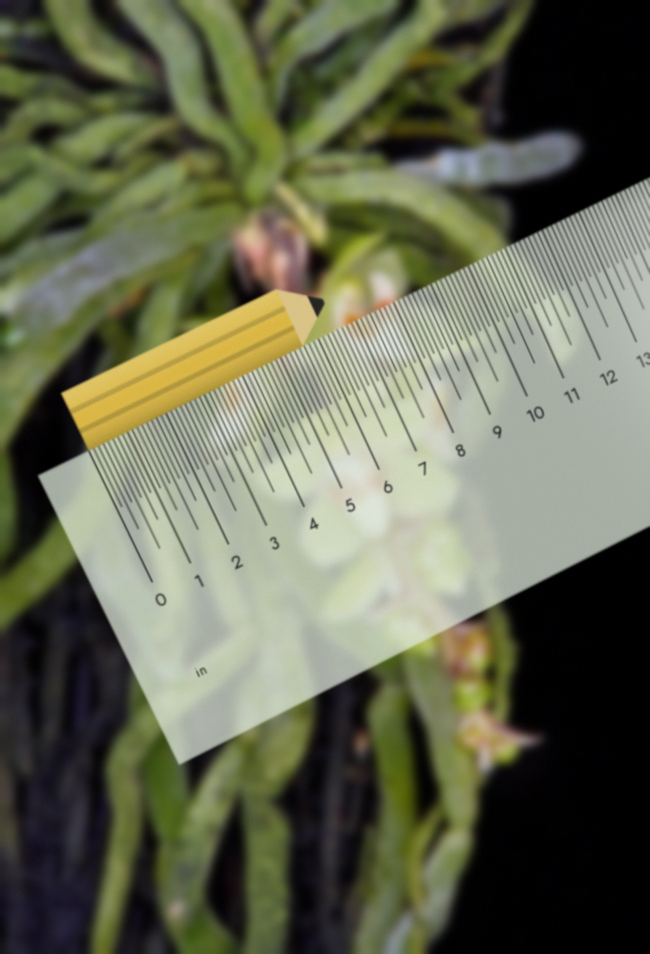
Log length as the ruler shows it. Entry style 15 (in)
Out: 6.5 (in)
